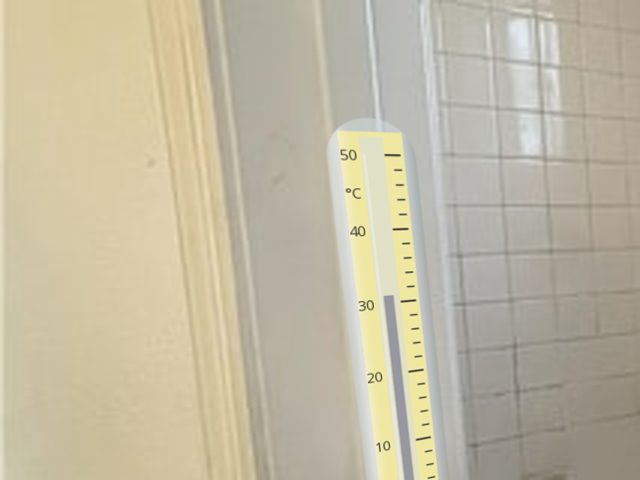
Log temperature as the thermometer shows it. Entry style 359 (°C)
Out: 31 (°C)
